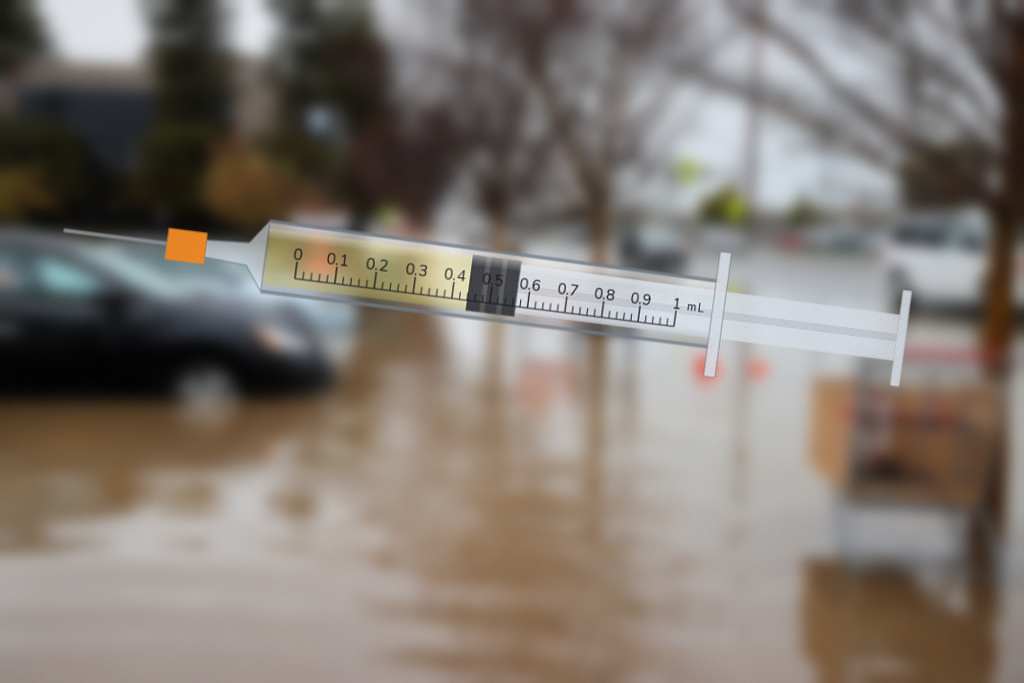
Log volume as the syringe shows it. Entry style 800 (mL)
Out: 0.44 (mL)
